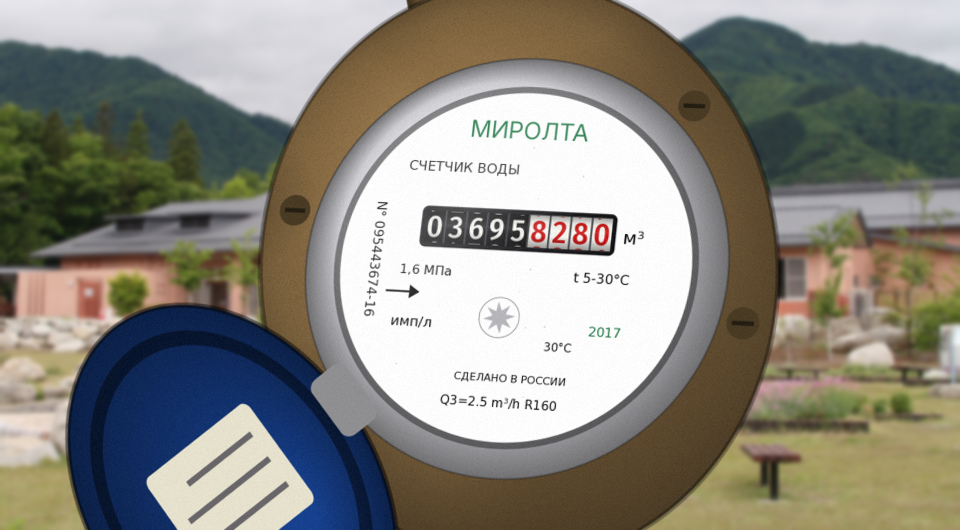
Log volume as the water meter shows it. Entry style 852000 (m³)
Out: 3695.8280 (m³)
